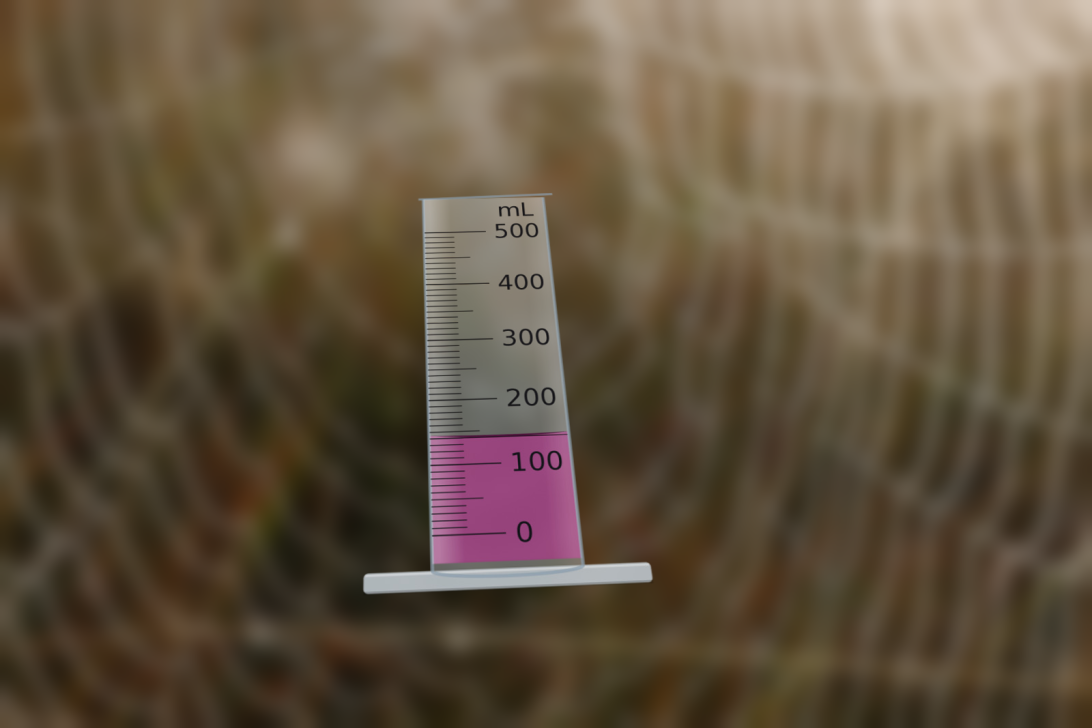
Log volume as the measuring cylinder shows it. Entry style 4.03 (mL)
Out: 140 (mL)
